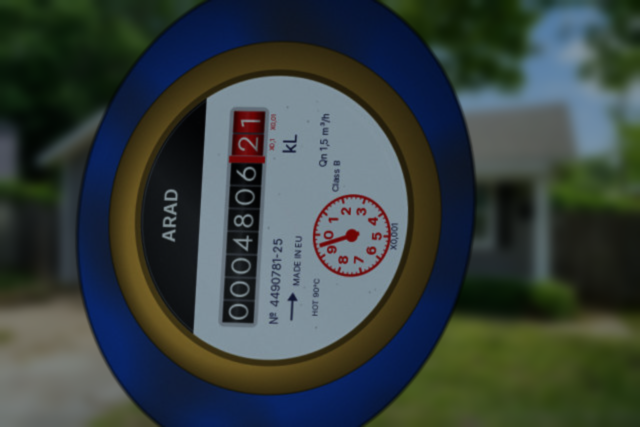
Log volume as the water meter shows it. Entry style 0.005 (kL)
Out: 4806.209 (kL)
